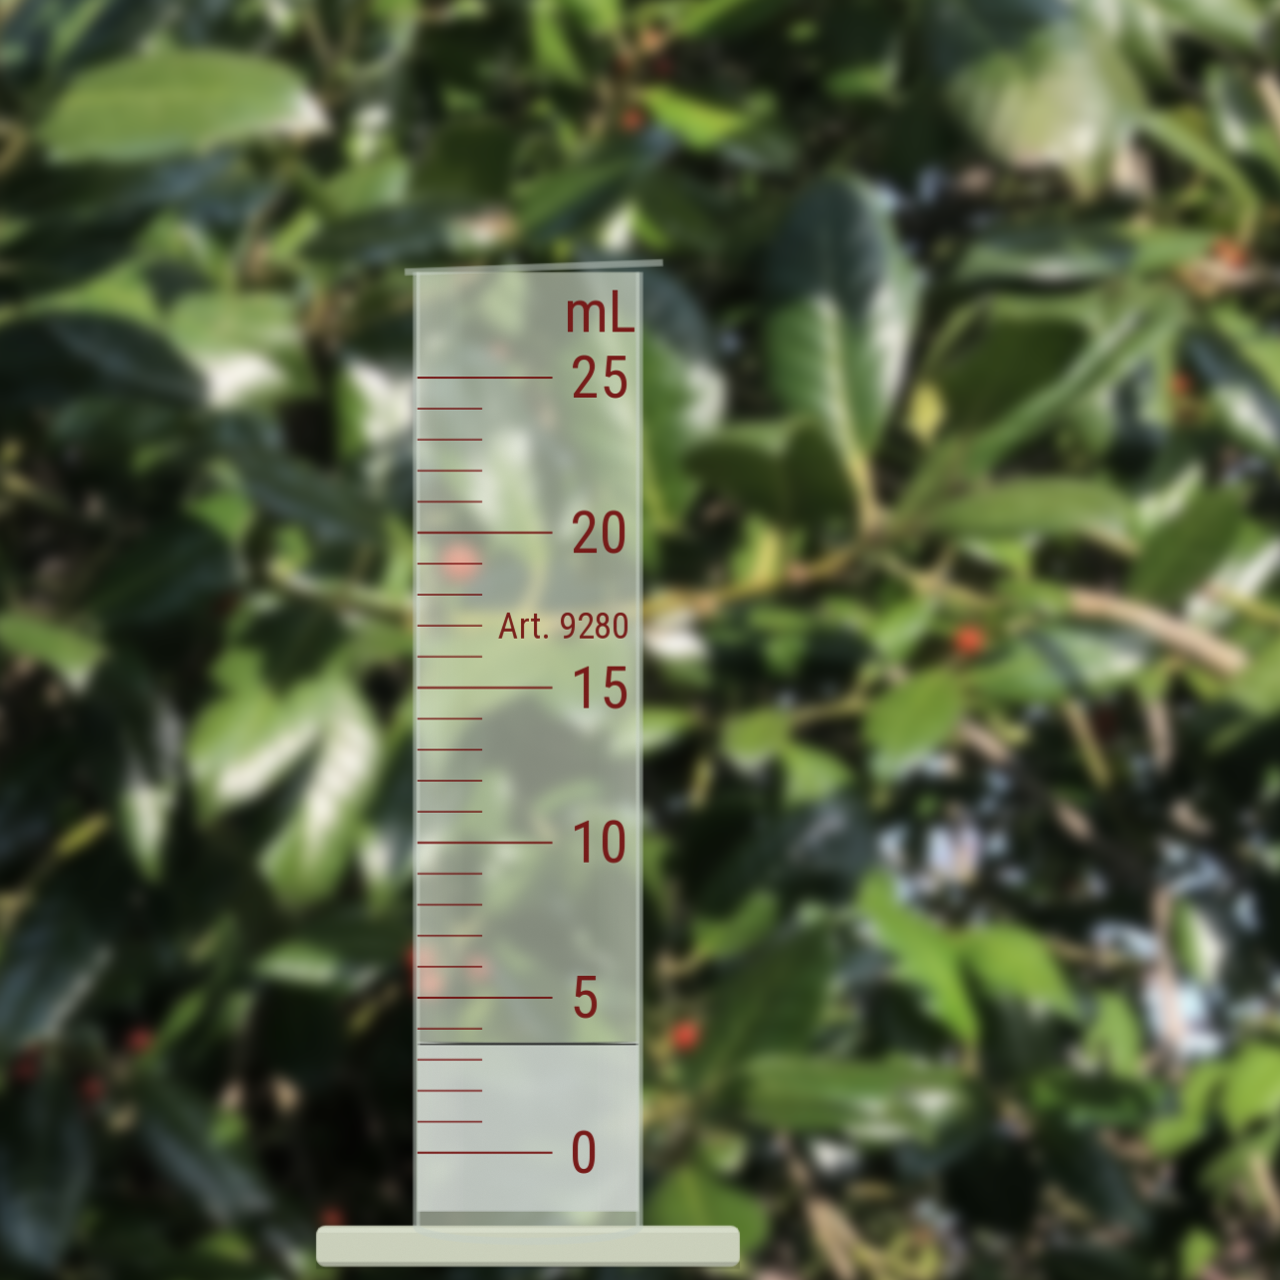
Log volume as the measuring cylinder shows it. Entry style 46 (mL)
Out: 3.5 (mL)
